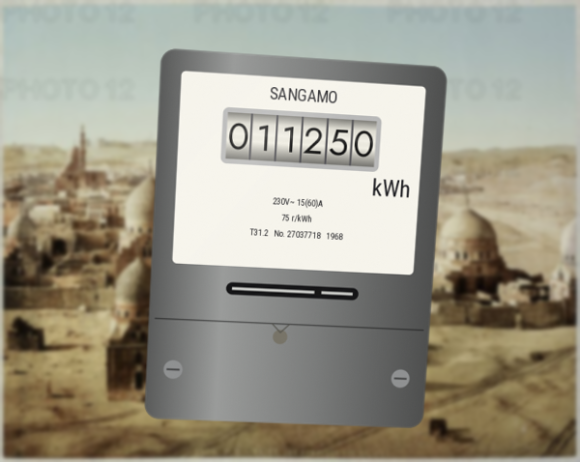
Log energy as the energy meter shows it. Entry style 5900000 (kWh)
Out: 11250 (kWh)
